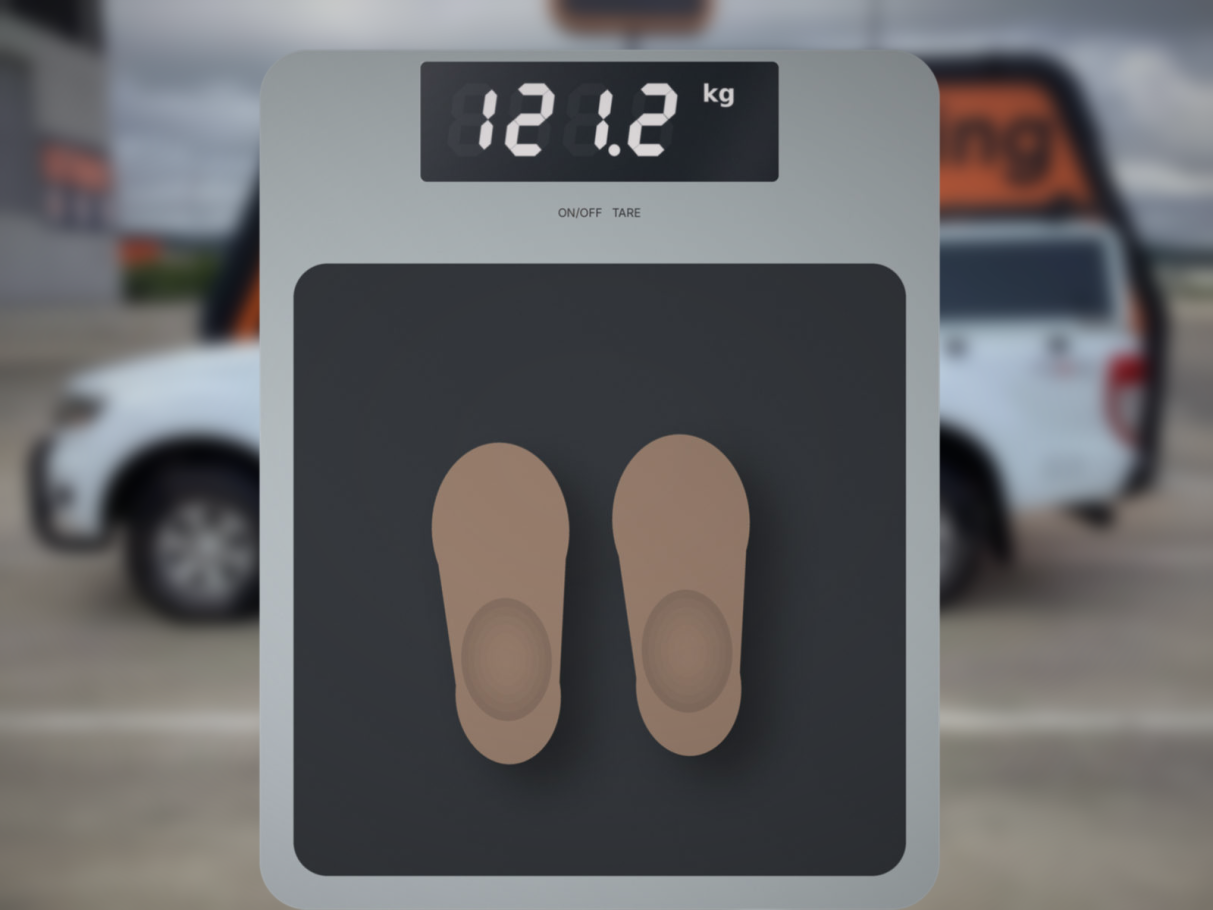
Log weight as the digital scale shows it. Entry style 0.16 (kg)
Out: 121.2 (kg)
